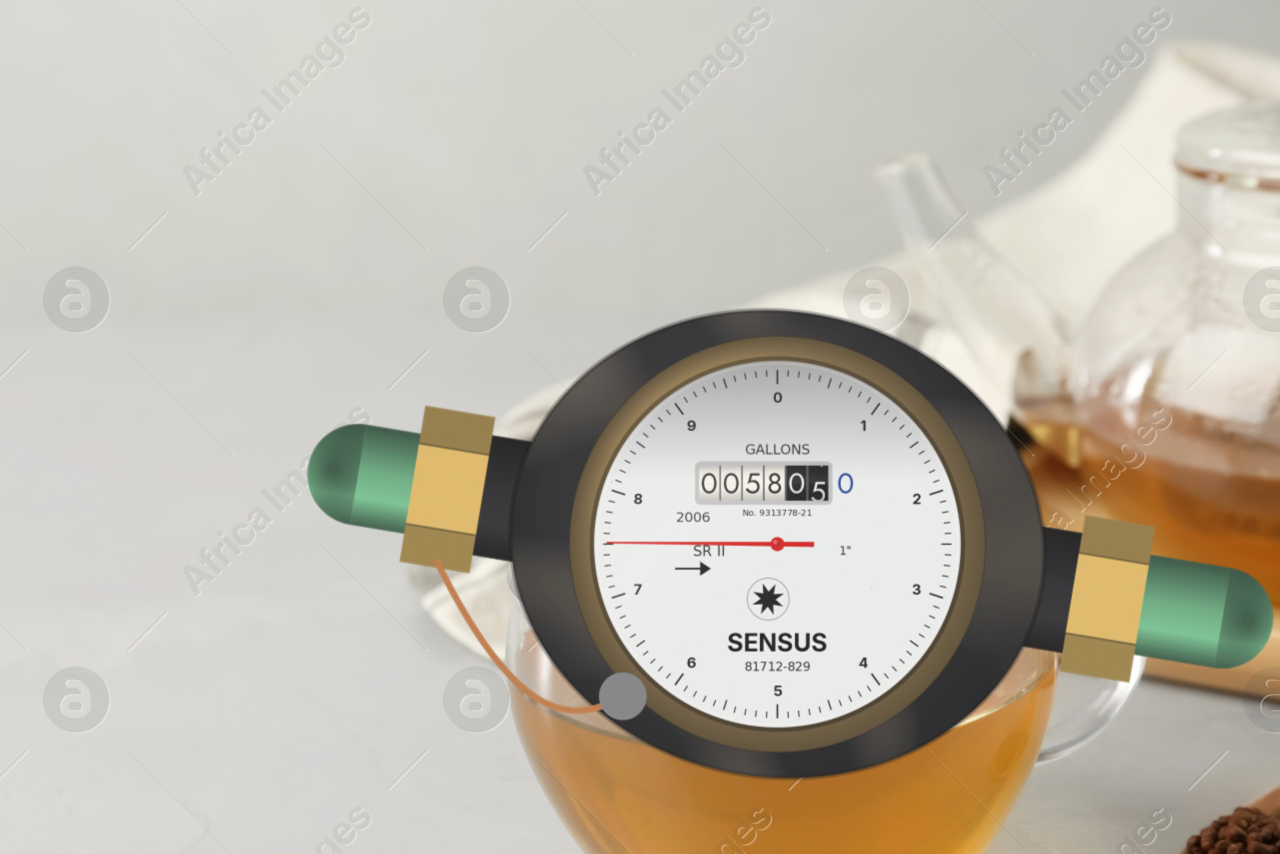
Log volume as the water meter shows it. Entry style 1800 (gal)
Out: 58047.5 (gal)
